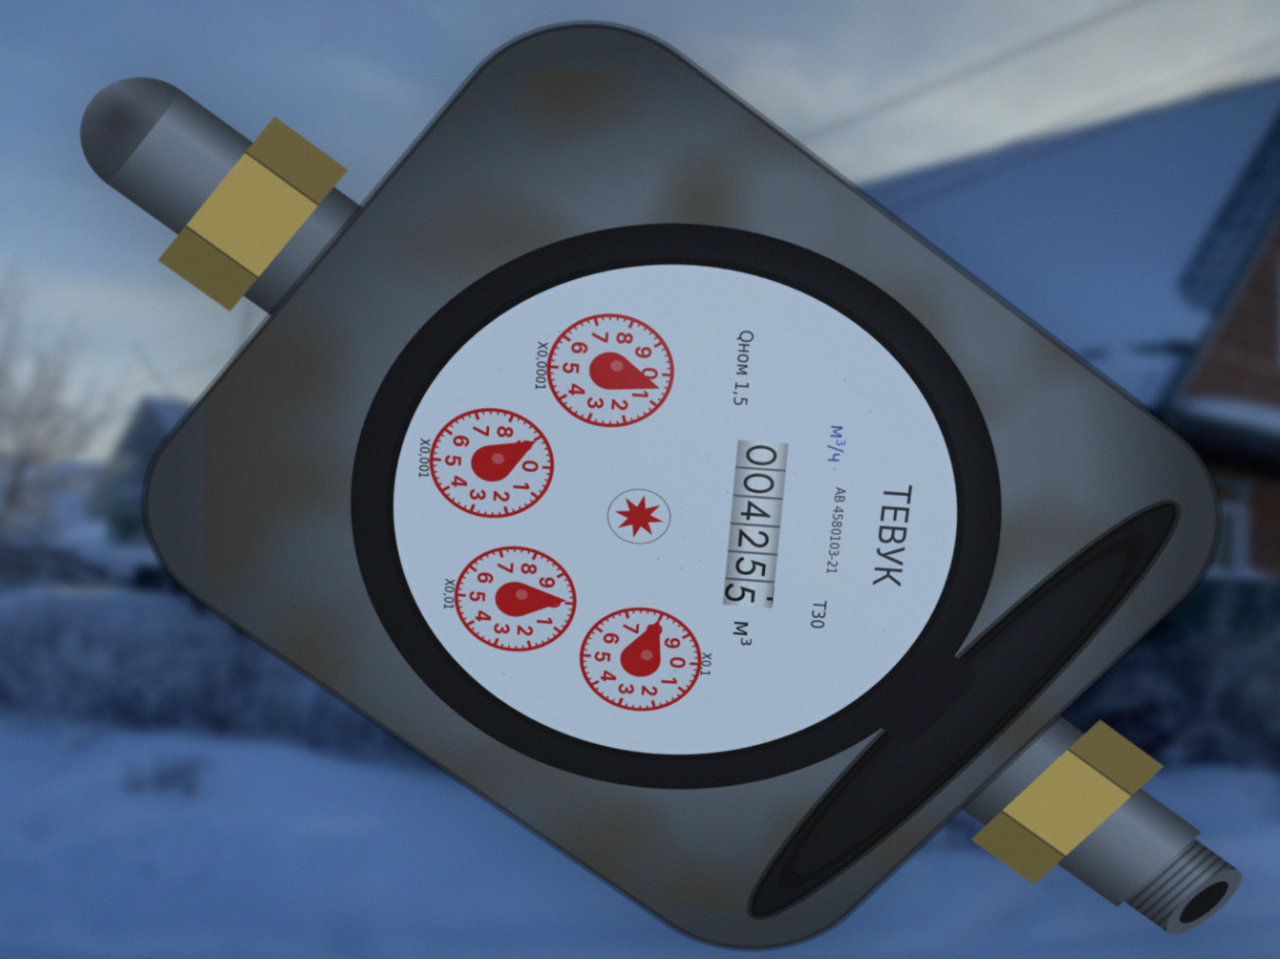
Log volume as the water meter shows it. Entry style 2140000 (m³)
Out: 4254.7990 (m³)
